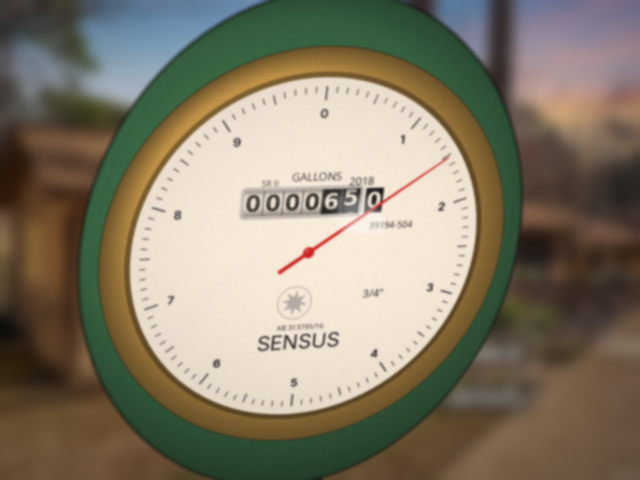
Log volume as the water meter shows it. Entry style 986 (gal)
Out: 651.5 (gal)
